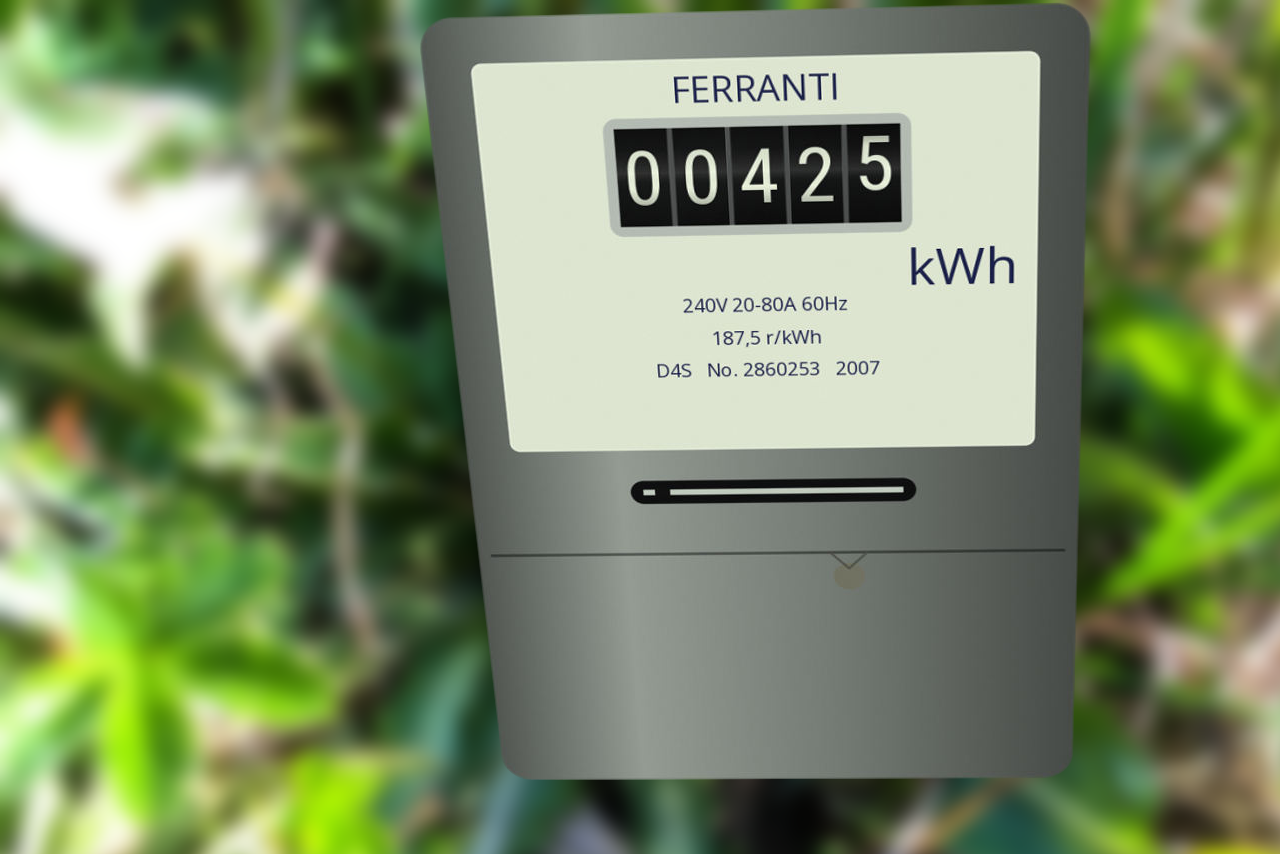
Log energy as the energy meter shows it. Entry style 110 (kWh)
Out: 425 (kWh)
